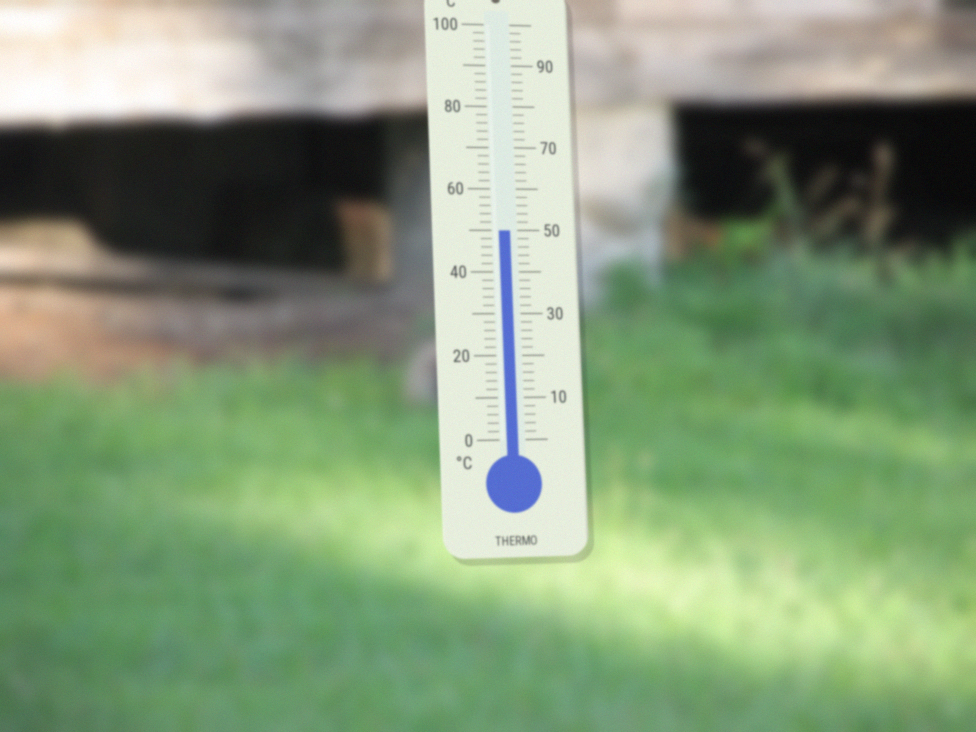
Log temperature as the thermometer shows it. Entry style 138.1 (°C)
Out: 50 (°C)
